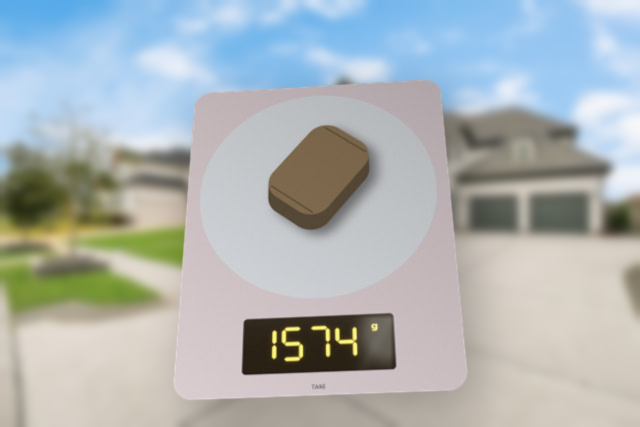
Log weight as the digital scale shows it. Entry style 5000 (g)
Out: 1574 (g)
